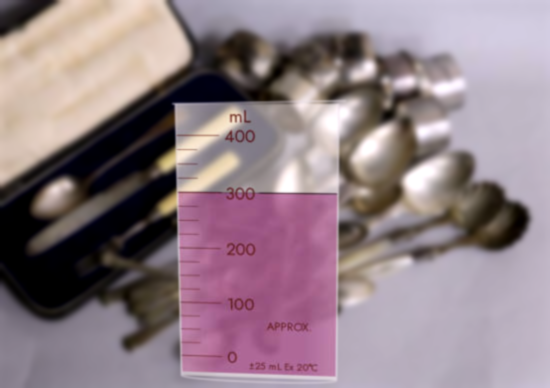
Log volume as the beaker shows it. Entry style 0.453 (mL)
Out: 300 (mL)
